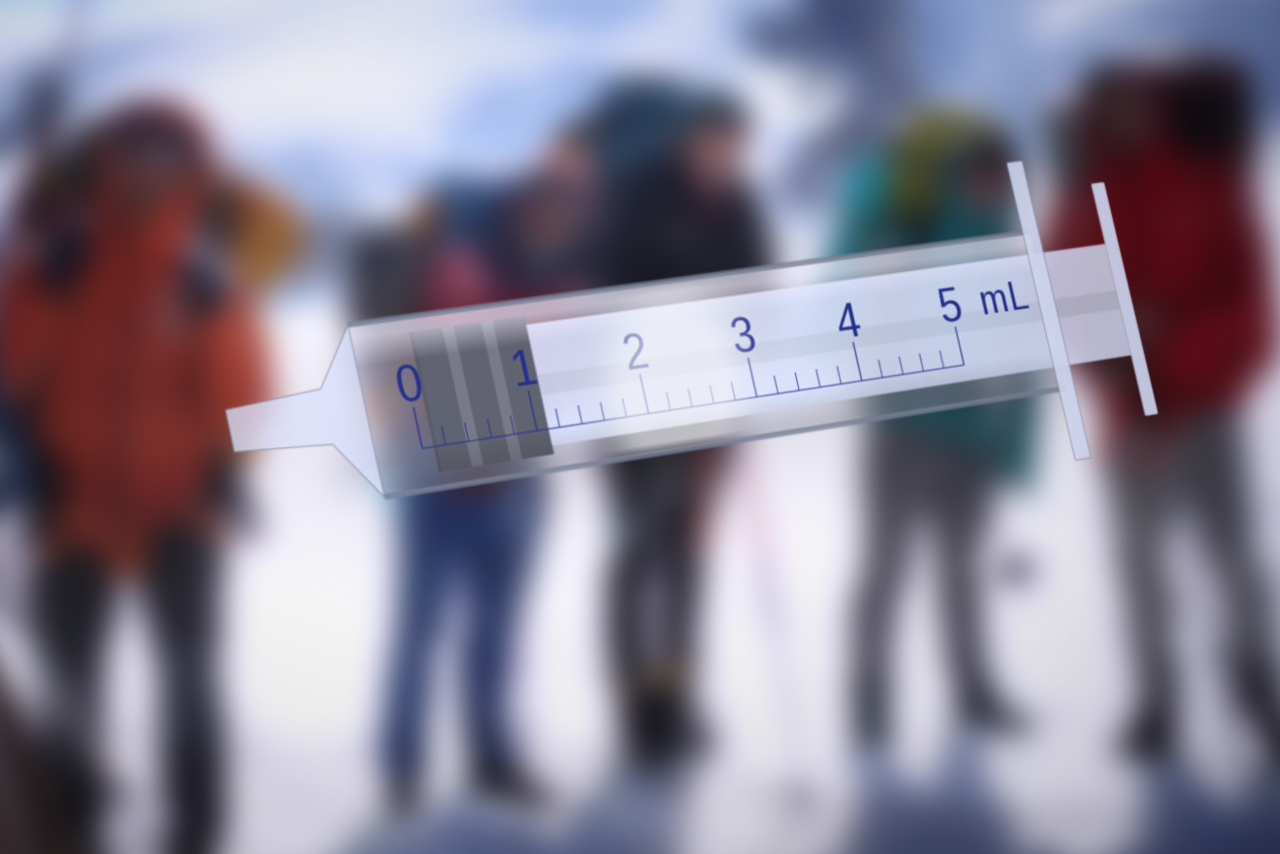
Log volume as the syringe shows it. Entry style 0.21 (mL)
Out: 0.1 (mL)
